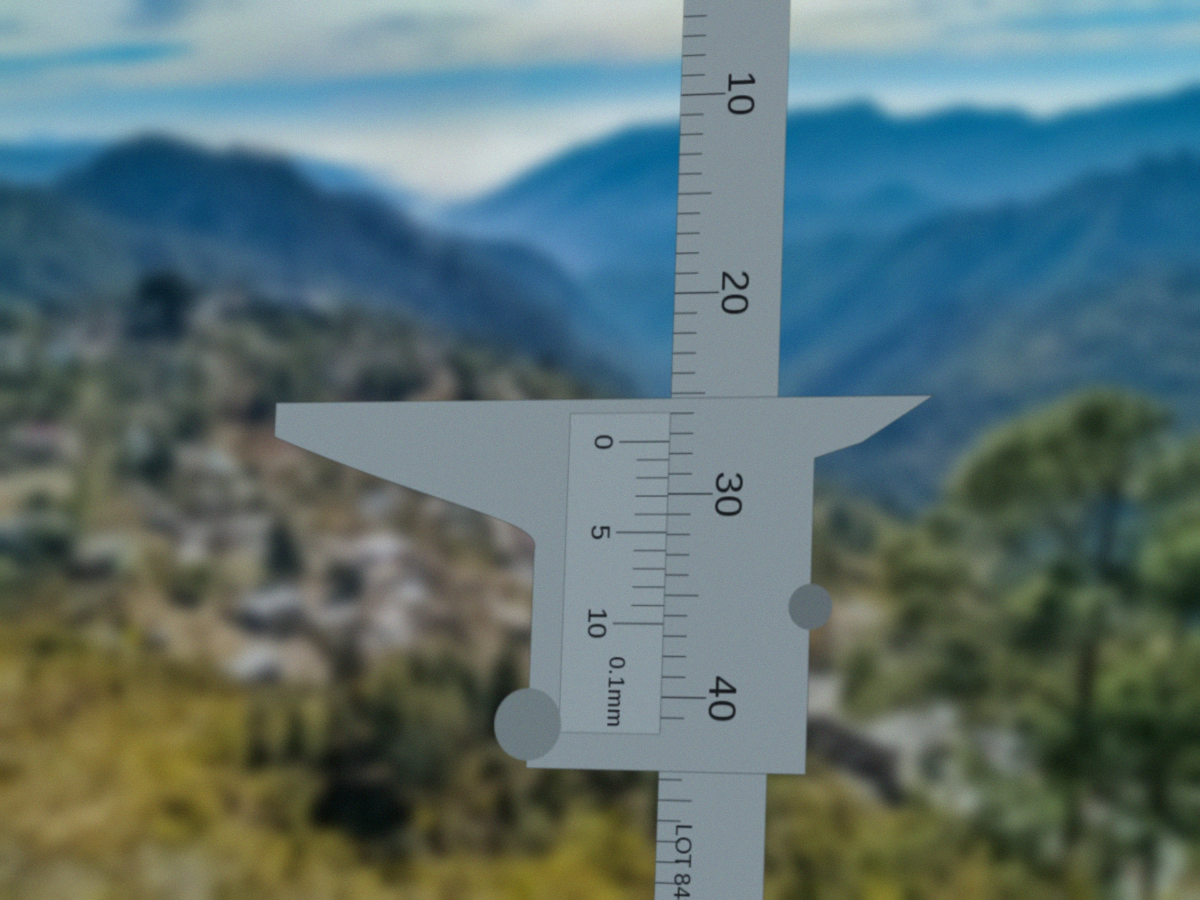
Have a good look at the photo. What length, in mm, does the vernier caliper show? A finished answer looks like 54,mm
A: 27.4,mm
